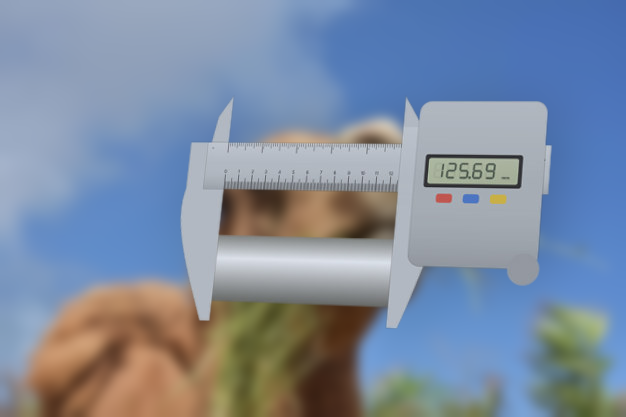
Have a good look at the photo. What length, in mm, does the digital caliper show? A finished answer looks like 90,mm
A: 125.69,mm
